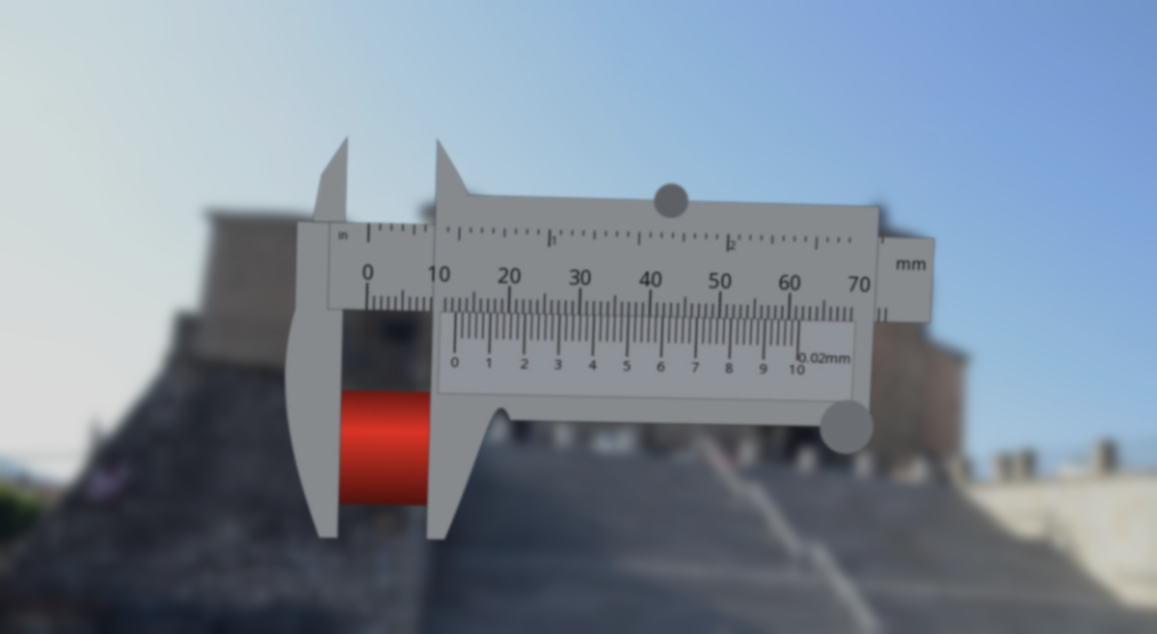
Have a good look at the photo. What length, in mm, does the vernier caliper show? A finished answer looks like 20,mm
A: 12.5,mm
